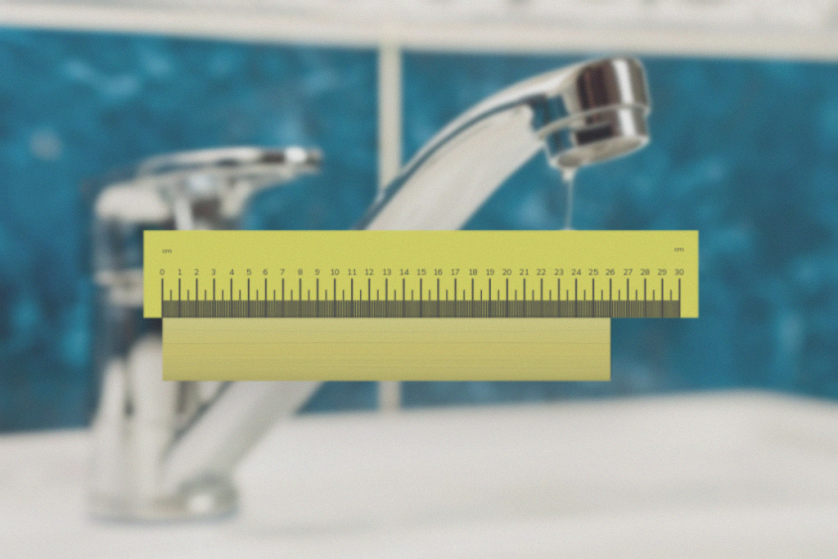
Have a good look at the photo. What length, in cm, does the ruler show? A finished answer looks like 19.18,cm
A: 26,cm
